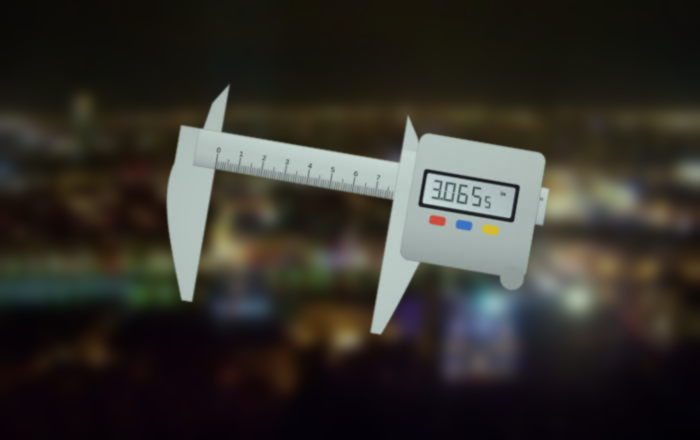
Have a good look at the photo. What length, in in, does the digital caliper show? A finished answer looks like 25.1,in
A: 3.0655,in
